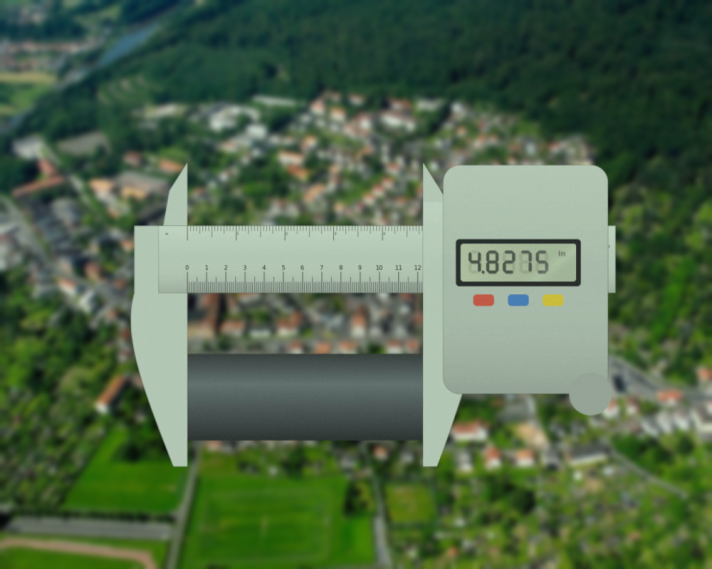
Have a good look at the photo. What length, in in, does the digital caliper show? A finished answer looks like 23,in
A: 4.8275,in
